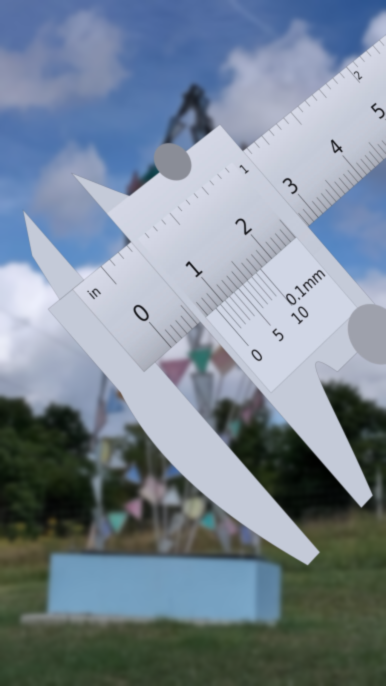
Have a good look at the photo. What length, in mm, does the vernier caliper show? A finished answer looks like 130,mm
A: 8.6,mm
